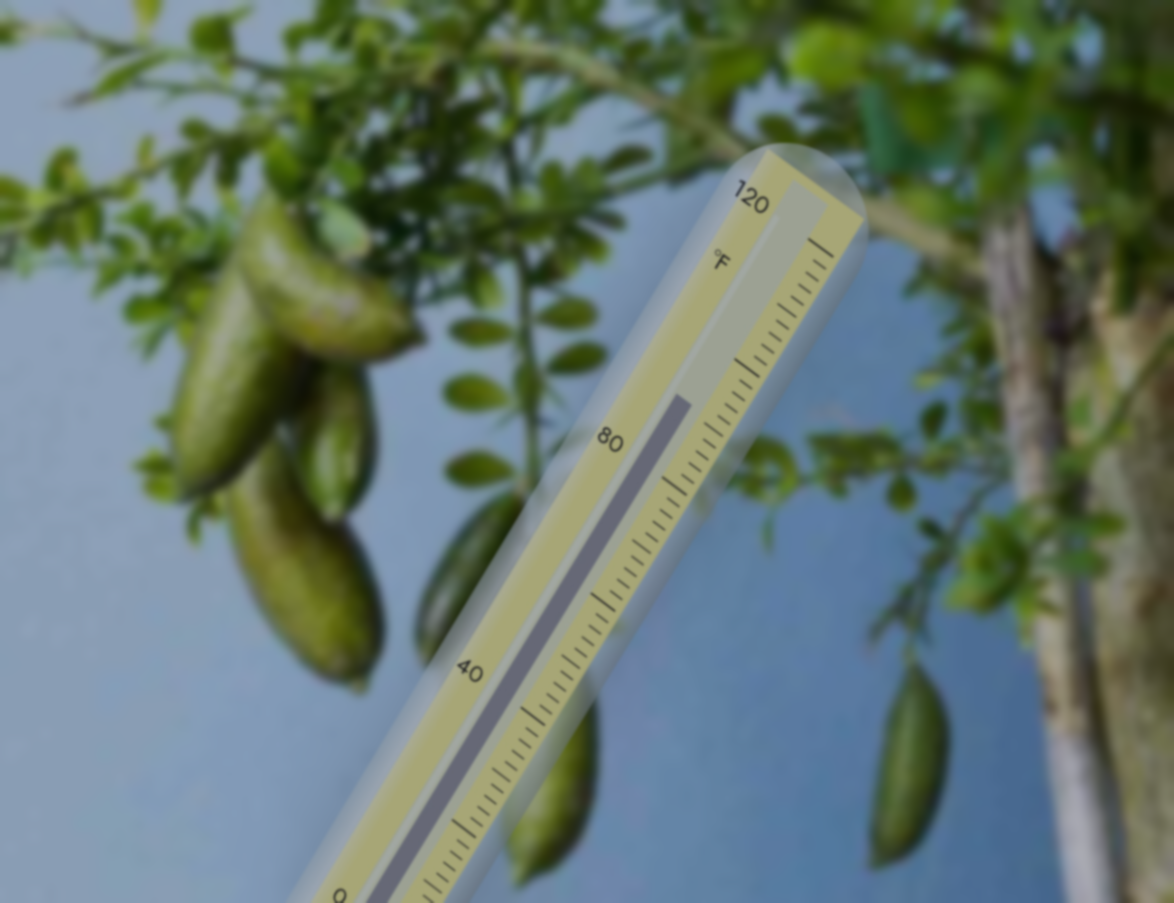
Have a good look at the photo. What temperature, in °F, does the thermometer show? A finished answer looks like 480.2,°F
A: 91,°F
